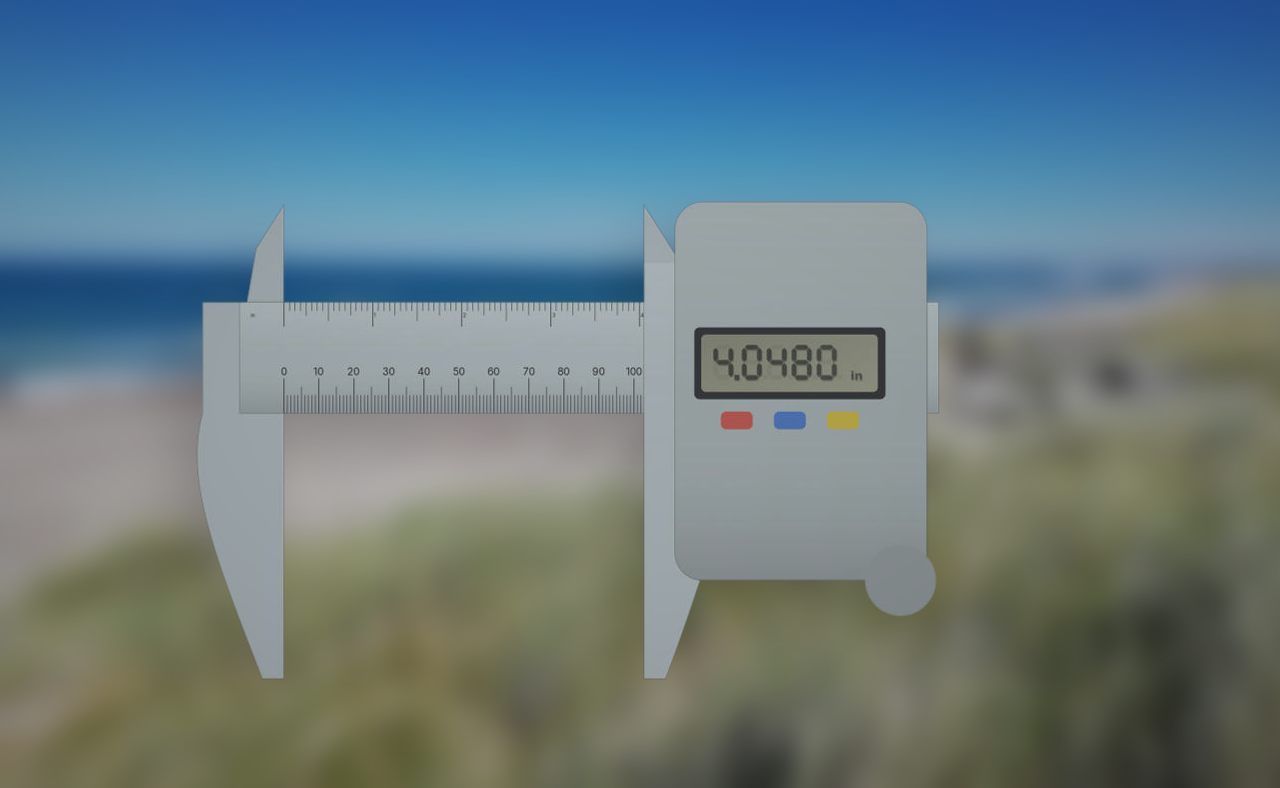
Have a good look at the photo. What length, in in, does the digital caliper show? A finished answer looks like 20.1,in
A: 4.0480,in
